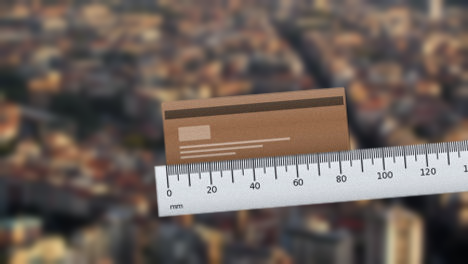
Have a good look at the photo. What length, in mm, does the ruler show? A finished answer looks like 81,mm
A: 85,mm
